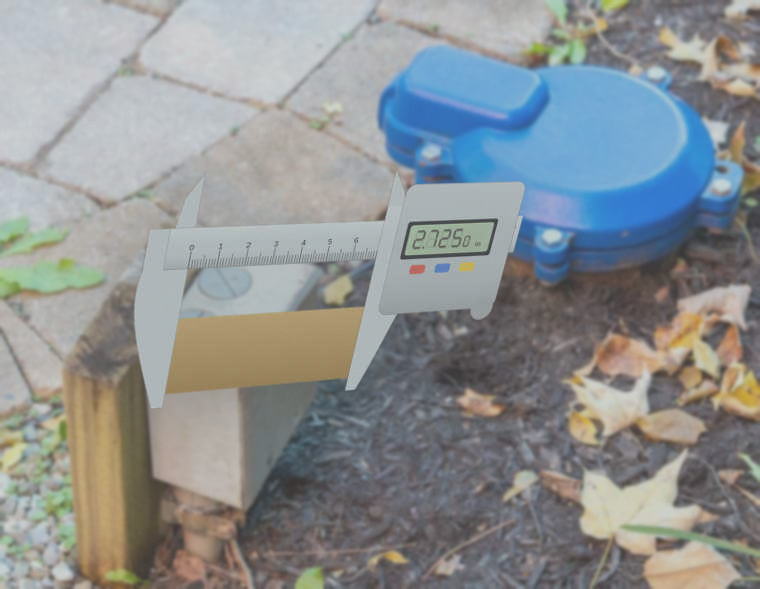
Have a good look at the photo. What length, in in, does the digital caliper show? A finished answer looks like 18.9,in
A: 2.7250,in
